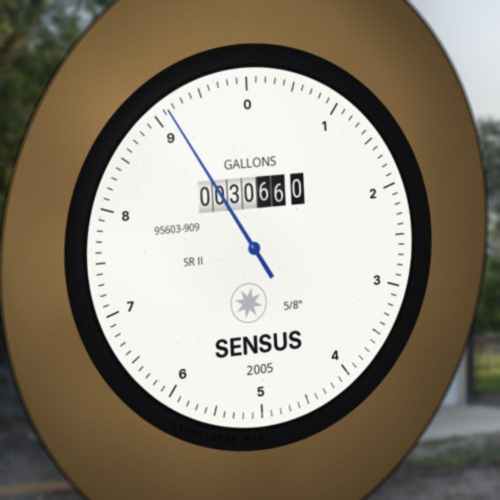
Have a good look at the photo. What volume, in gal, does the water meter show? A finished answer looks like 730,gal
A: 30659.1,gal
